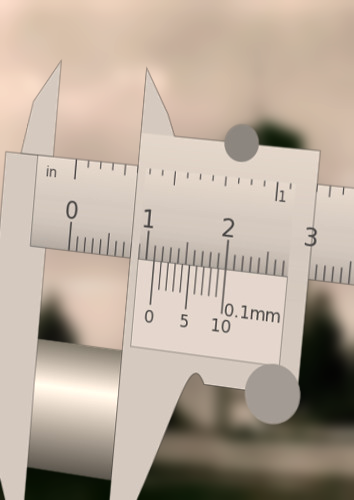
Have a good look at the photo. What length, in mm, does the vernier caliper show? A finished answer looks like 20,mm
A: 11.0,mm
